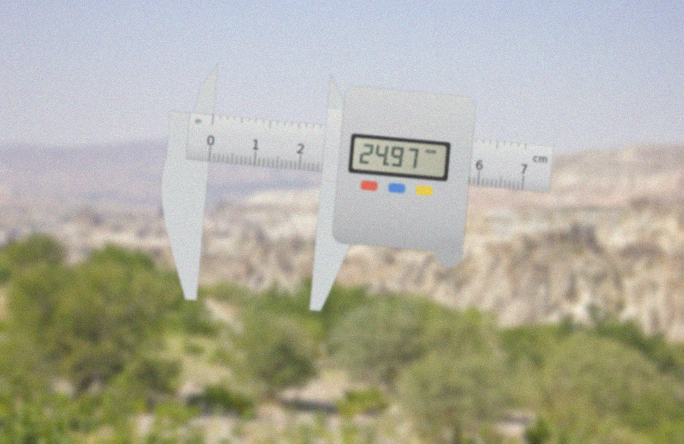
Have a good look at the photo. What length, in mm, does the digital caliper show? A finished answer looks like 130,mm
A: 24.97,mm
